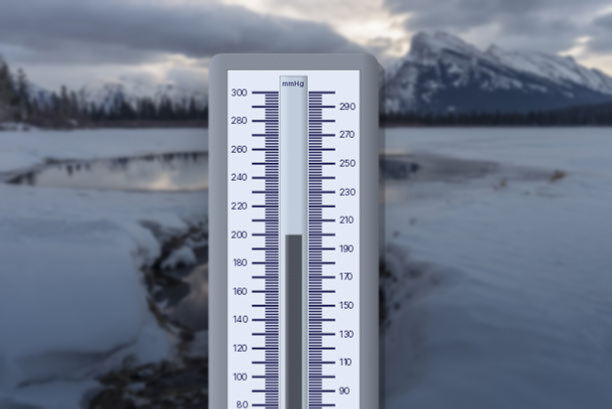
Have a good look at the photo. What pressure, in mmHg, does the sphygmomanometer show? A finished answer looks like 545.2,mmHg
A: 200,mmHg
